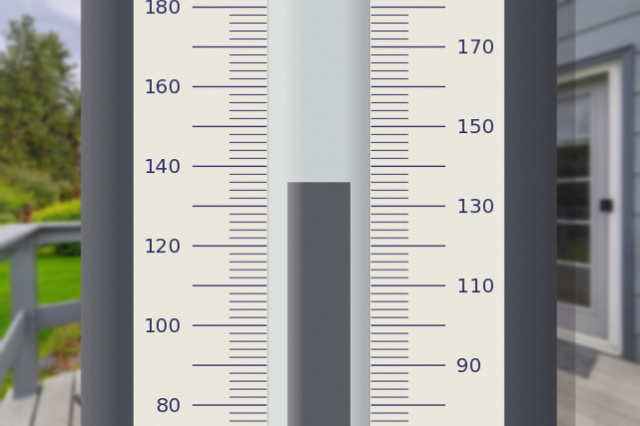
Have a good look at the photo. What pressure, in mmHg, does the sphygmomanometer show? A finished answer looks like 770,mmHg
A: 136,mmHg
